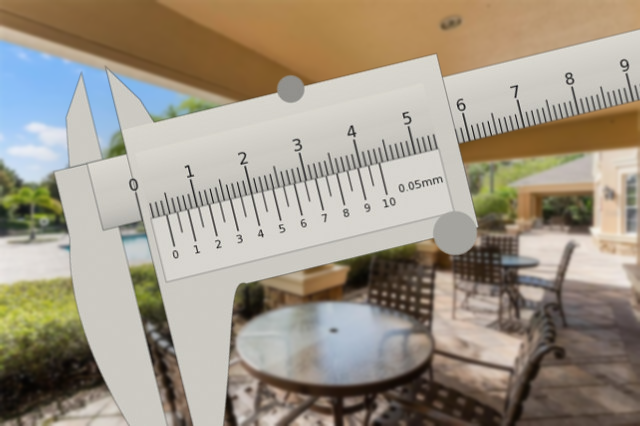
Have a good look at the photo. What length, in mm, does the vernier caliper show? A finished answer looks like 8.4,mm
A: 4.4,mm
